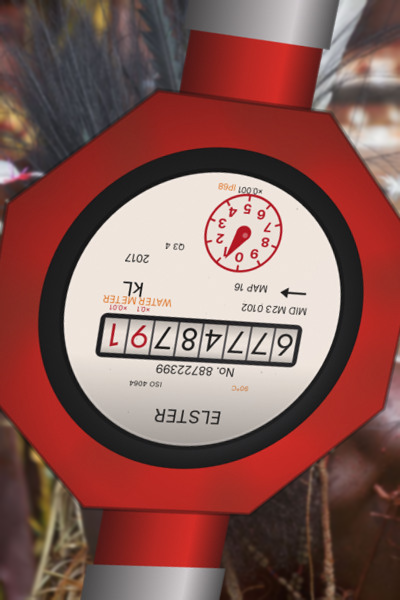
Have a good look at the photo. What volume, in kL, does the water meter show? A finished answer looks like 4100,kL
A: 677487.910,kL
